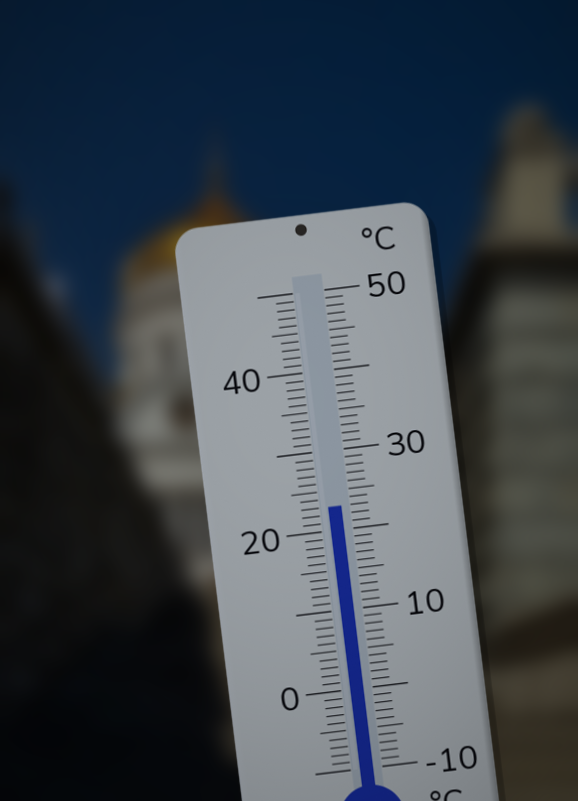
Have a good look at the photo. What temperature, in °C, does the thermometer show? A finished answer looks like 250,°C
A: 23,°C
